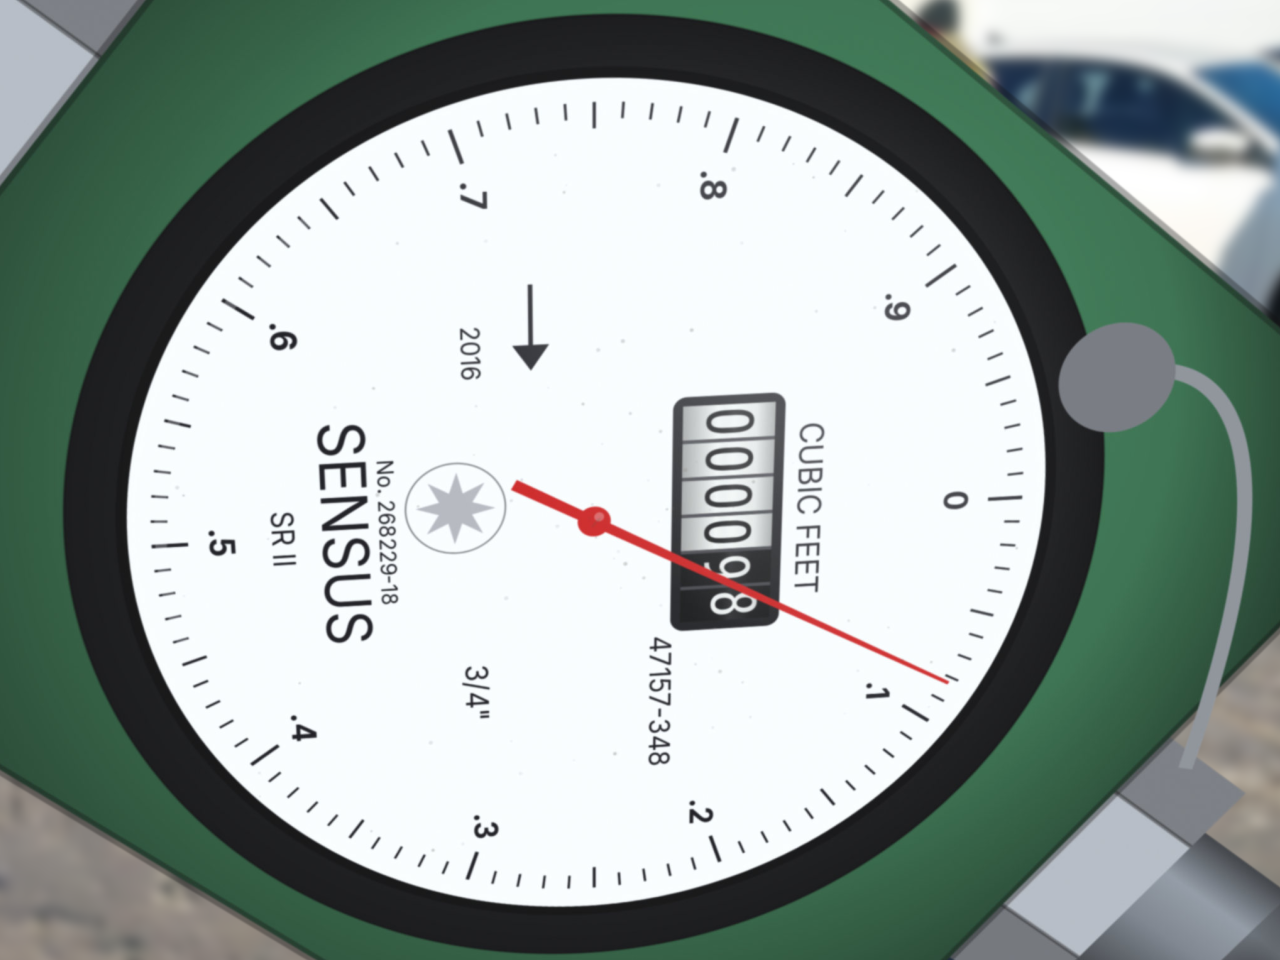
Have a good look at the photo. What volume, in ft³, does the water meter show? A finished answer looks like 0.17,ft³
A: 98.08,ft³
